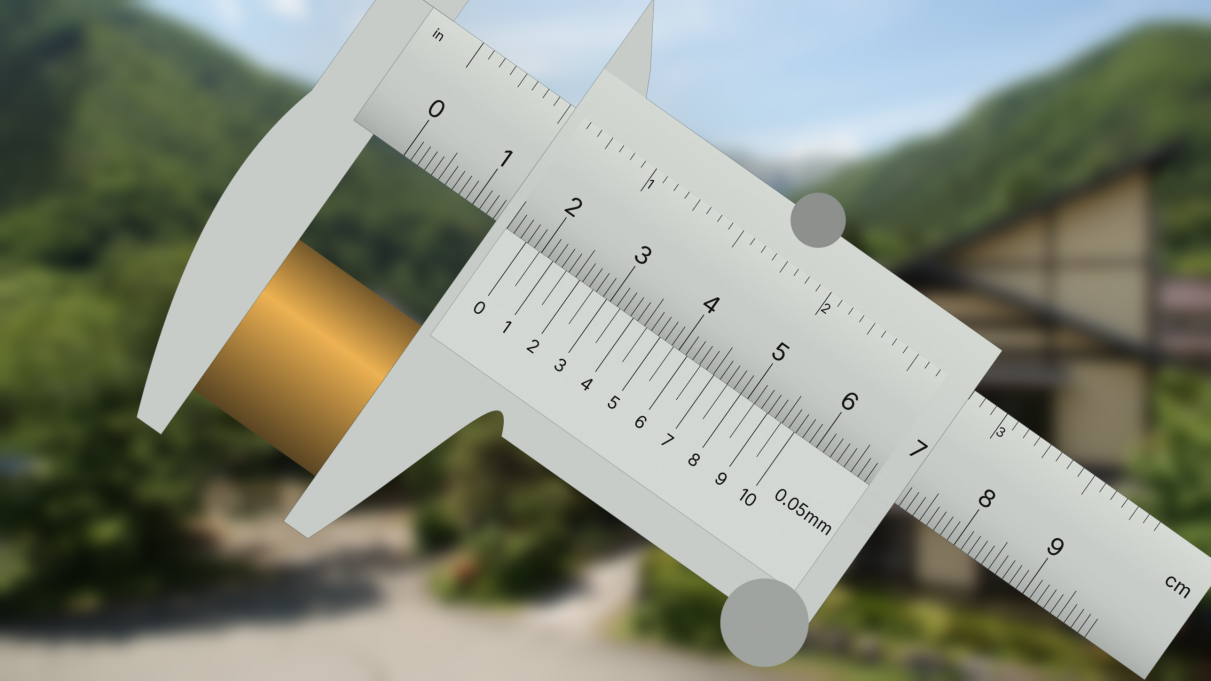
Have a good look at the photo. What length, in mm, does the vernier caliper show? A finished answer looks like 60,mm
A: 17.8,mm
